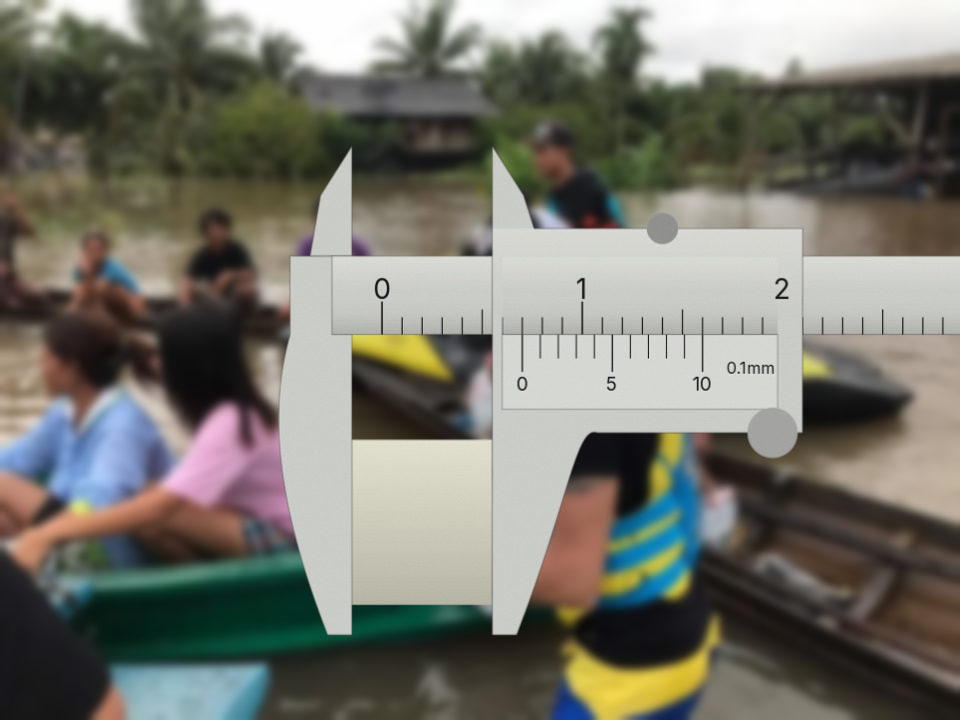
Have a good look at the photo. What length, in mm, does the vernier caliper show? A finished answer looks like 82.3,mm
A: 7.0,mm
